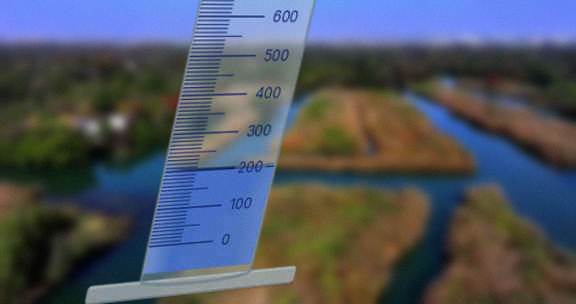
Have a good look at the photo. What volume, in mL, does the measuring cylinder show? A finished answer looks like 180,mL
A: 200,mL
